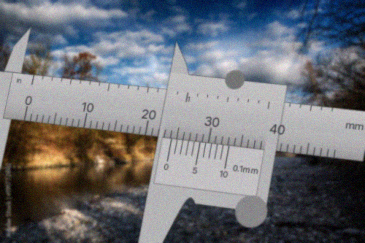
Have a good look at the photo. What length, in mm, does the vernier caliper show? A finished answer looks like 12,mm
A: 24.2,mm
